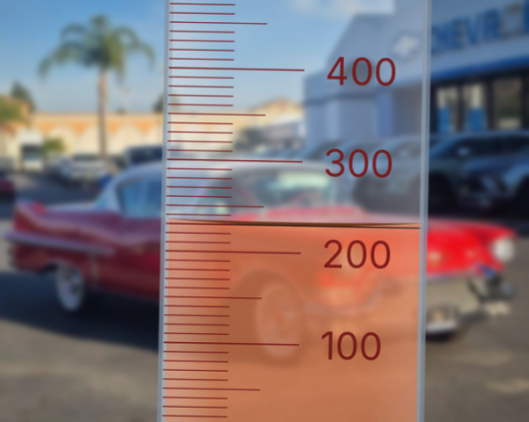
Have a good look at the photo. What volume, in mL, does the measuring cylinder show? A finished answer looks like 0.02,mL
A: 230,mL
